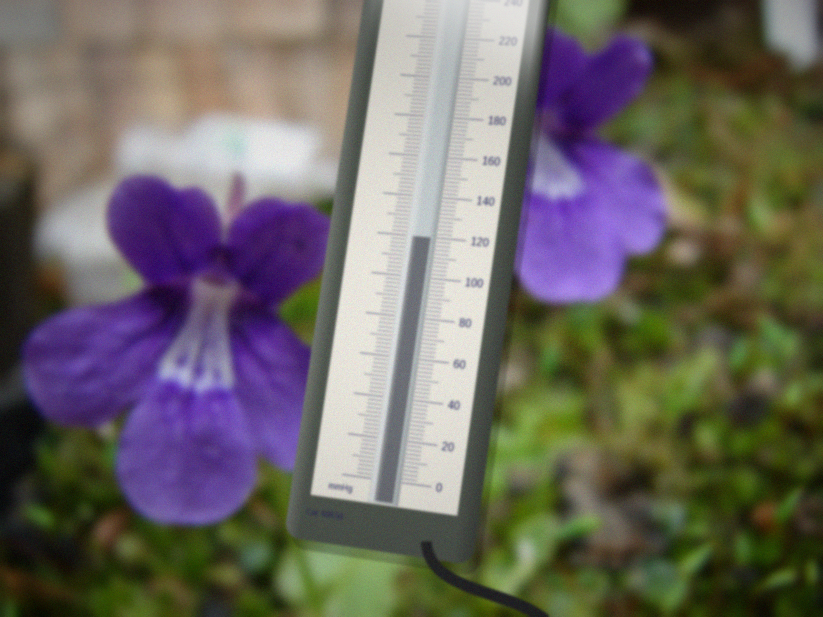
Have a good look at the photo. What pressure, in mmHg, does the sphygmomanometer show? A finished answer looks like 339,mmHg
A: 120,mmHg
